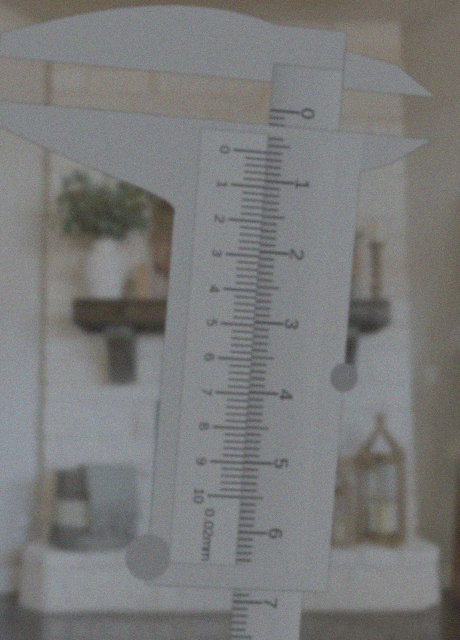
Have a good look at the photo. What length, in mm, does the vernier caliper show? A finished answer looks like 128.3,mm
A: 6.0,mm
